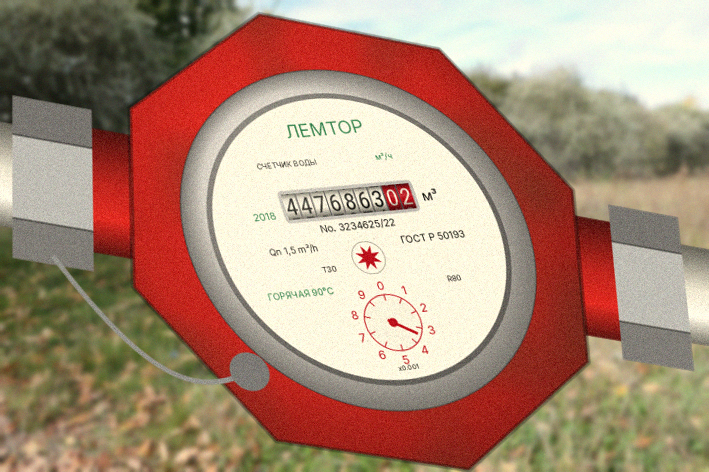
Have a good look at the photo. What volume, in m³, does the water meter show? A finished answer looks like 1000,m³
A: 4476863.023,m³
